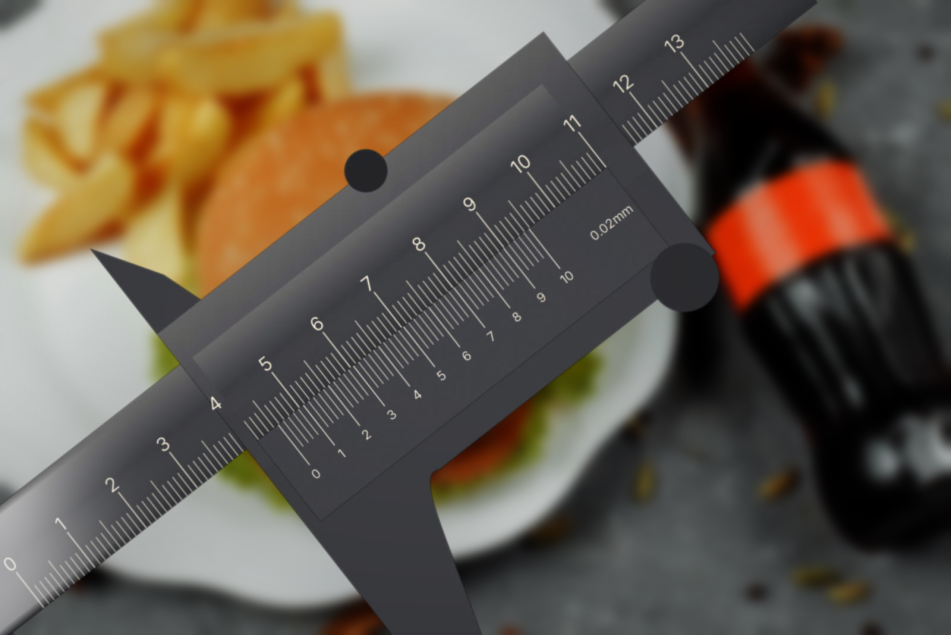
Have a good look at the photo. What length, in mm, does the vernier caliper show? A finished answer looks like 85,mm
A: 45.8,mm
